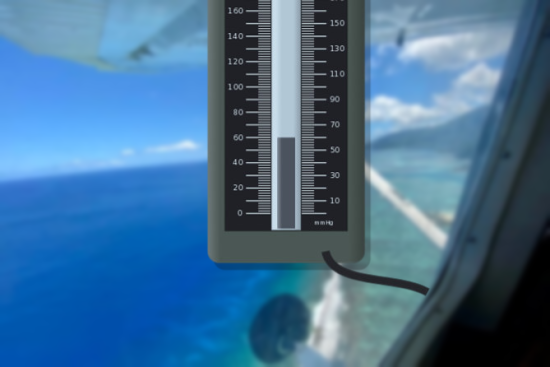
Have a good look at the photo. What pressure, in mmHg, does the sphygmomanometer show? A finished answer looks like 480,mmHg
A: 60,mmHg
